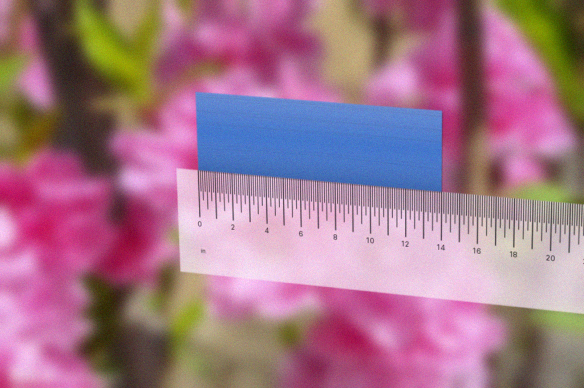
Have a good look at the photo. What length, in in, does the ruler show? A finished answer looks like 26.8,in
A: 14,in
